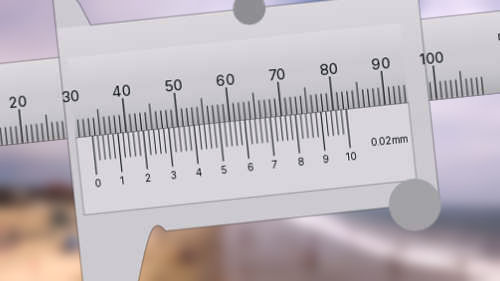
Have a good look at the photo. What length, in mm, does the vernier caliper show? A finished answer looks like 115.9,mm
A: 33.5,mm
